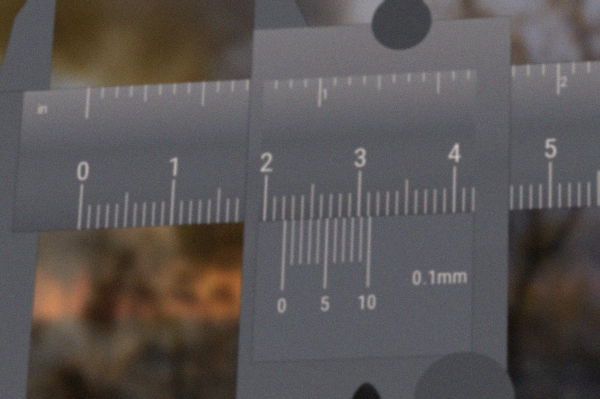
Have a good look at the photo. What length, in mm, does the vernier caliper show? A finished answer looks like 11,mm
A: 22.2,mm
